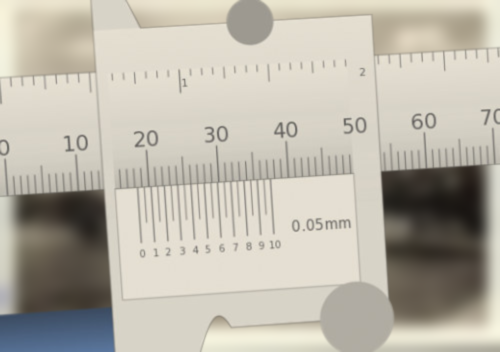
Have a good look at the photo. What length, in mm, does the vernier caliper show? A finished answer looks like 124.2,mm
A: 18.4,mm
